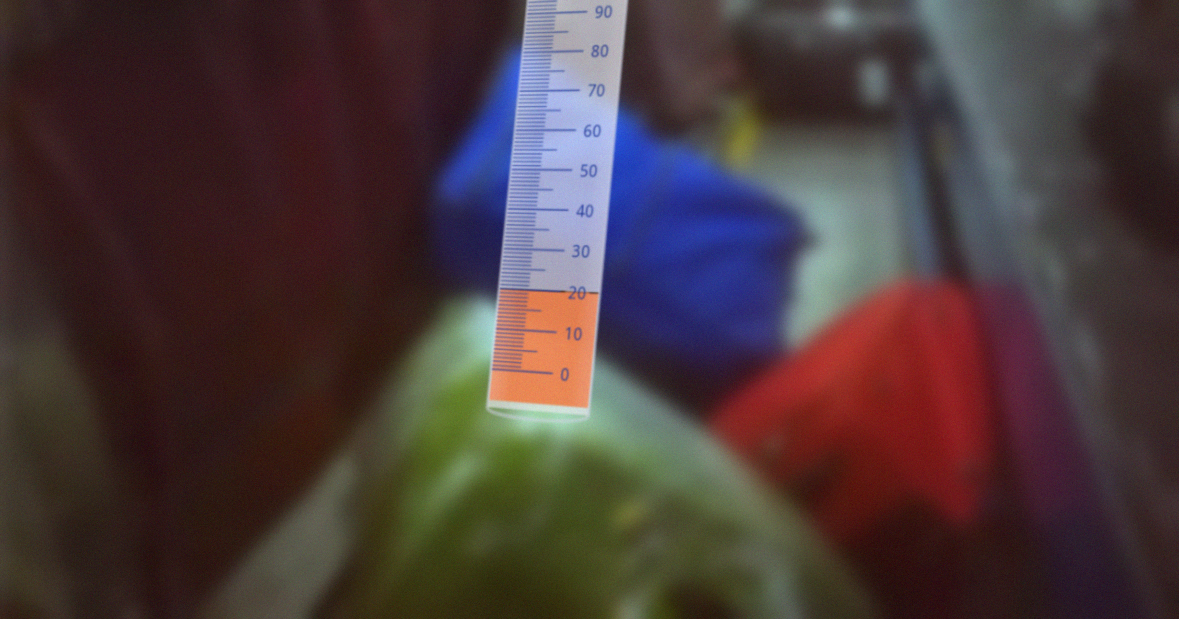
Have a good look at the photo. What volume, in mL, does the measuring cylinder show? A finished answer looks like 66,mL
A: 20,mL
